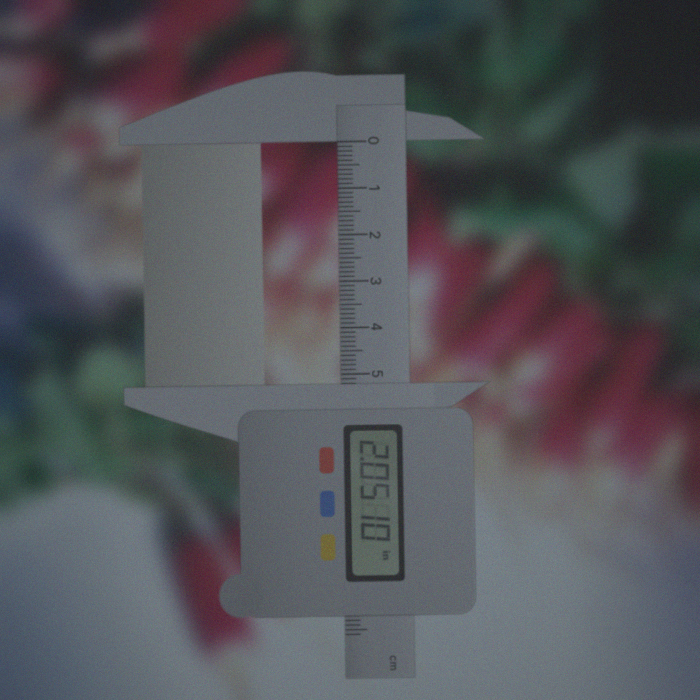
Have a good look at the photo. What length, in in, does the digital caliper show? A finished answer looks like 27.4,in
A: 2.0510,in
